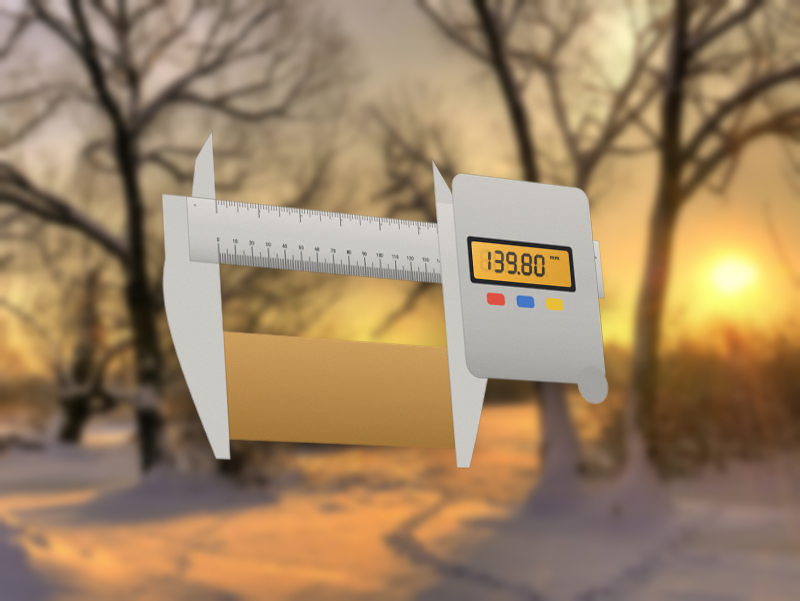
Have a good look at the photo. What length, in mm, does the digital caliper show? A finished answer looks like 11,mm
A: 139.80,mm
